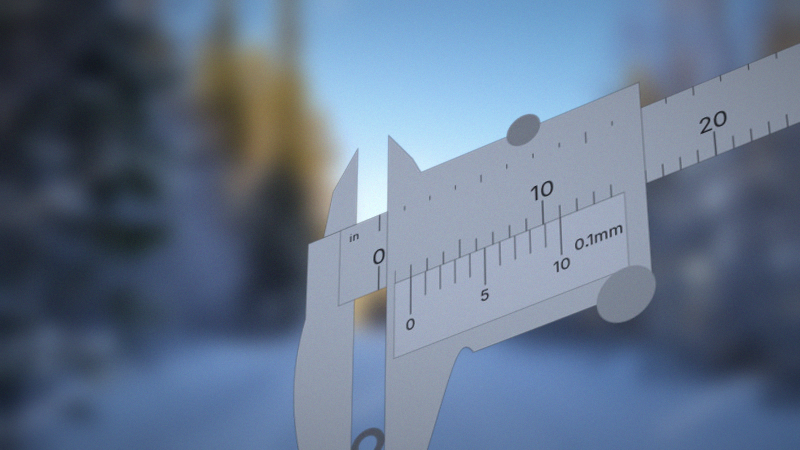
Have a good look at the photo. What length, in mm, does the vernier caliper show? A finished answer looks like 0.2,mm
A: 2.0,mm
